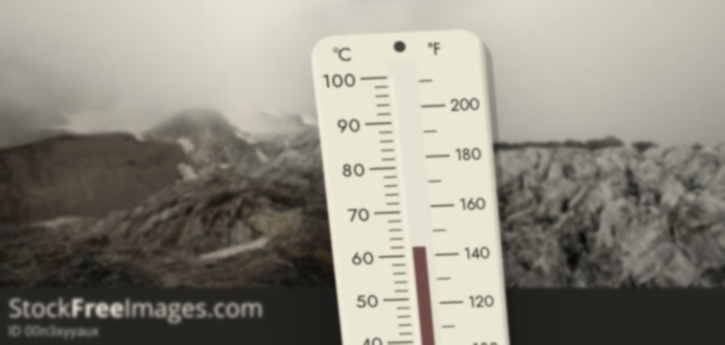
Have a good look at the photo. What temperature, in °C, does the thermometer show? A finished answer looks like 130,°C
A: 62,°C
